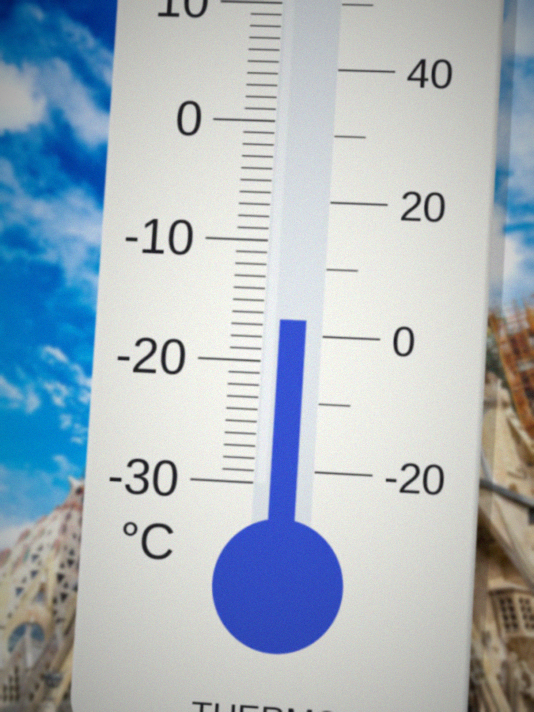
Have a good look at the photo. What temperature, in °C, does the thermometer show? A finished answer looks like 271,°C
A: -16.5,°C
